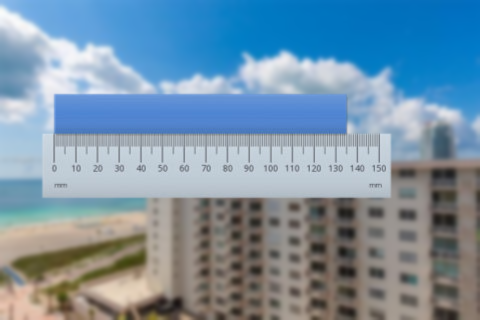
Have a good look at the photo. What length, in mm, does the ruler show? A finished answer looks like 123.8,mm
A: 135,mm
